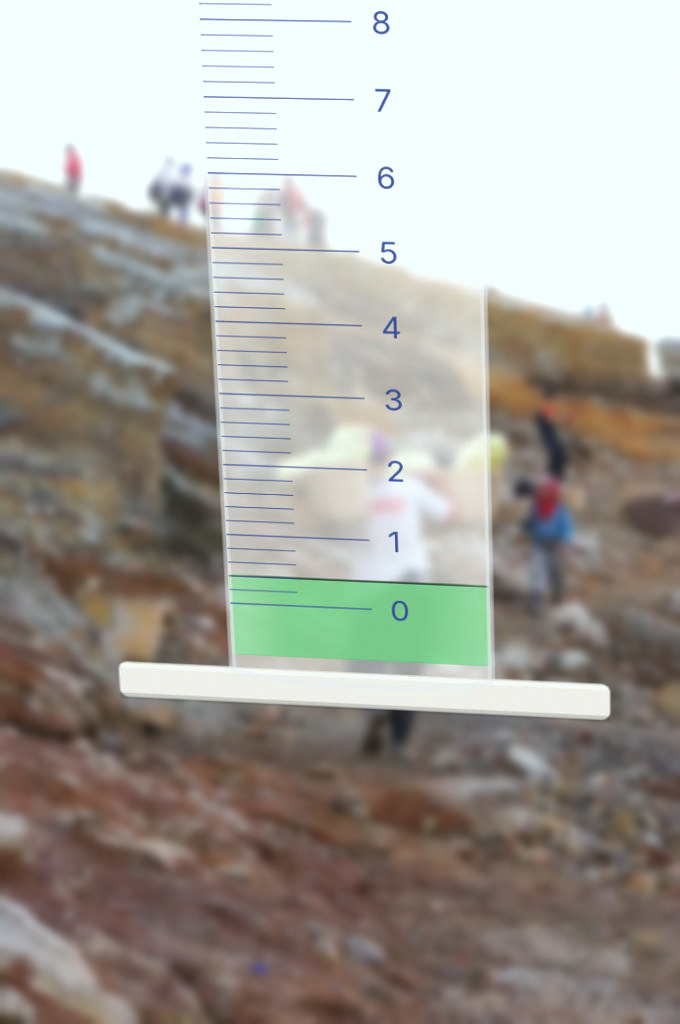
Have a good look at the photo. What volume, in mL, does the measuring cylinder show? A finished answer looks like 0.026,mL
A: 0.4,mL
